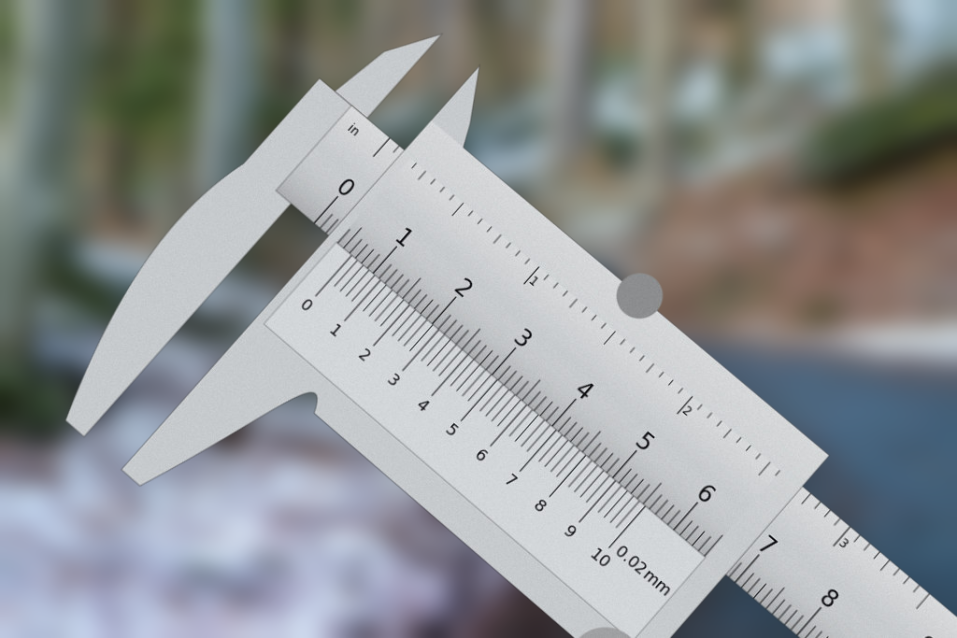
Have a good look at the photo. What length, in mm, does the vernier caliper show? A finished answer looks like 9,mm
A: 6.4,mm
